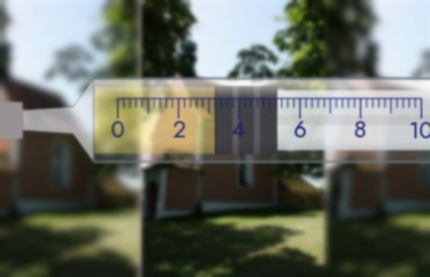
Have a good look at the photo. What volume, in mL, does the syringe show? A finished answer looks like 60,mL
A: 3.2,mL
